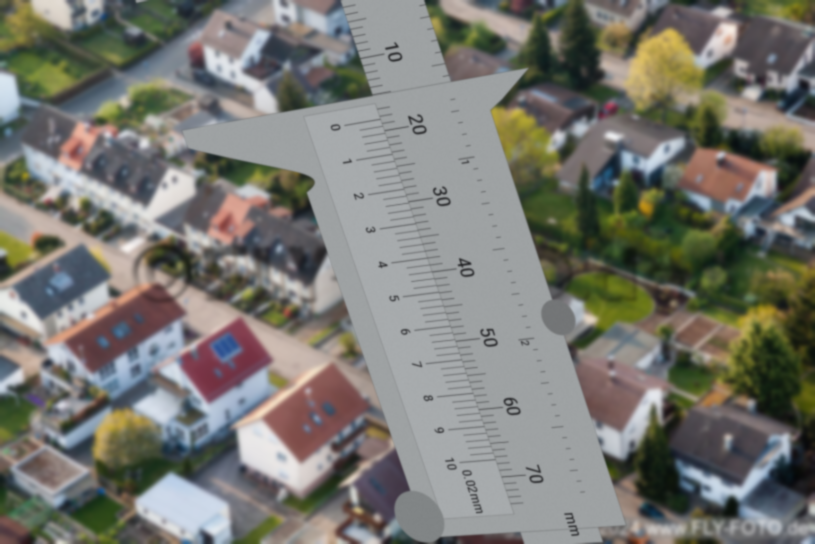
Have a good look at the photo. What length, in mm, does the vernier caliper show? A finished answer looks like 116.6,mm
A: 18.4,mm
